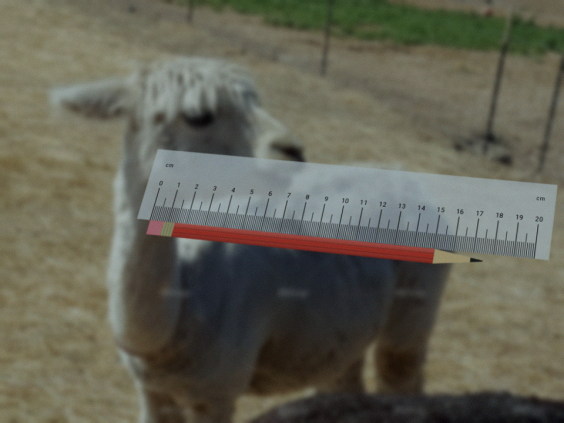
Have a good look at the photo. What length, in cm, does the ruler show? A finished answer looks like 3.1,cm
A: 17.5,cm
